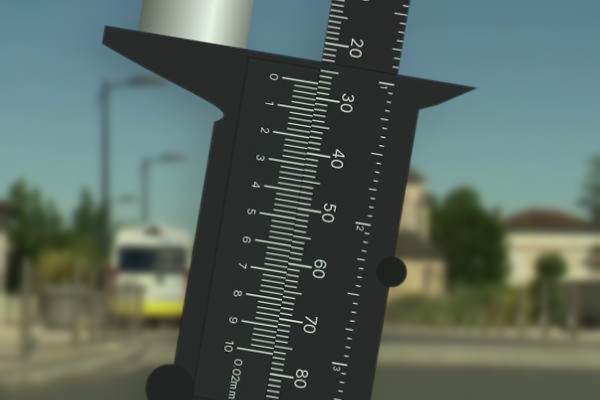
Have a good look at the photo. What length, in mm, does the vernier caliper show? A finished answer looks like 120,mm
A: 27.4,mm
